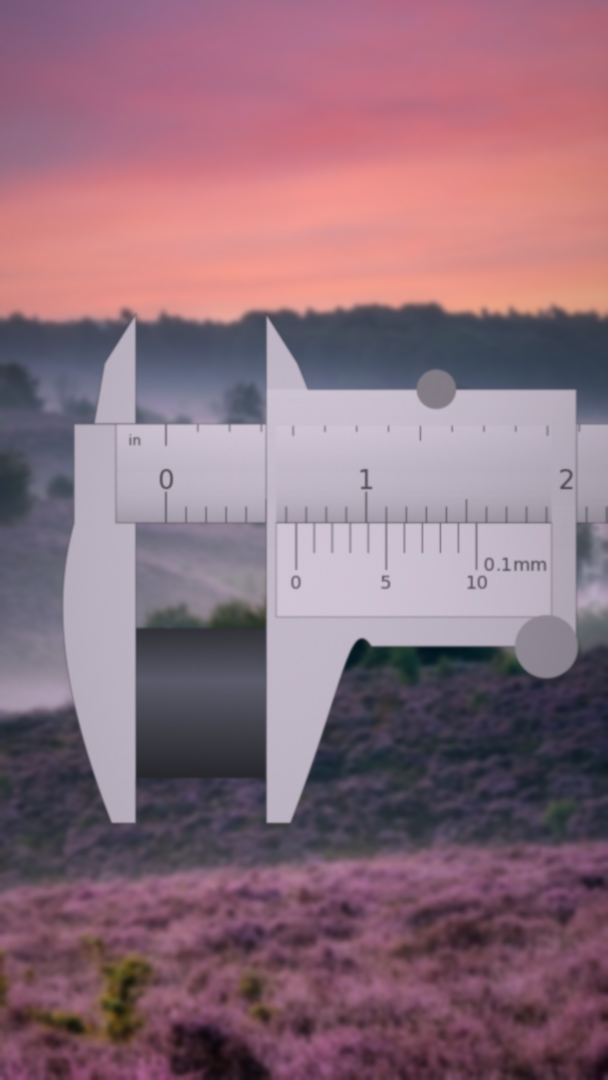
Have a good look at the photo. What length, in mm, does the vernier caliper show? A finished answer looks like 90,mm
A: 6.5,mm
